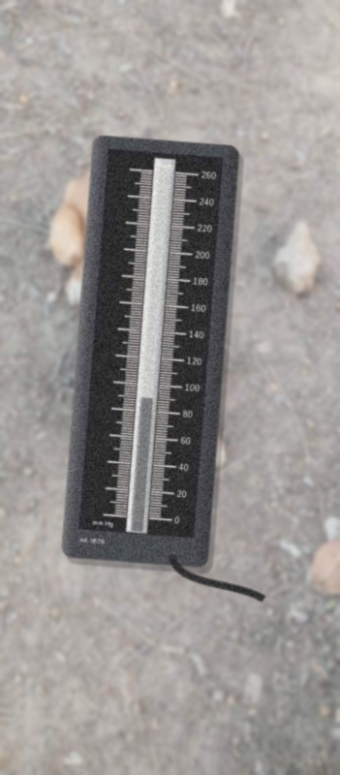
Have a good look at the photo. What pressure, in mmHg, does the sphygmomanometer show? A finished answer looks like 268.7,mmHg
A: 90,mmHg
